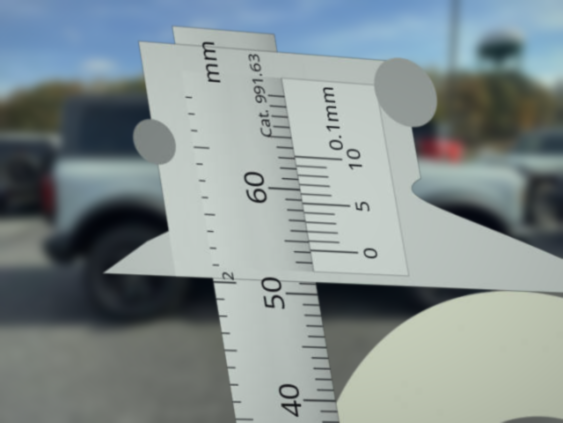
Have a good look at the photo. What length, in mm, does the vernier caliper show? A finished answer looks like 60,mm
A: 54.2,mm
